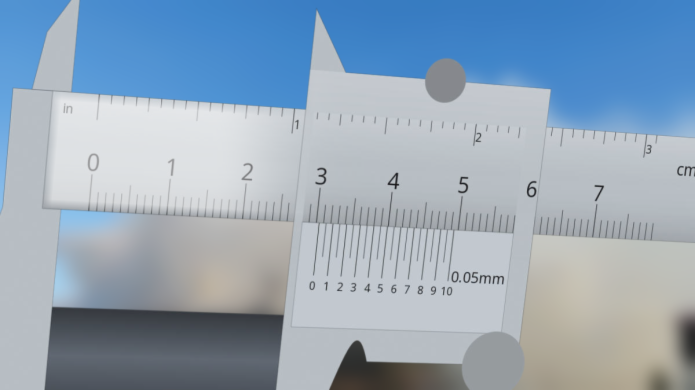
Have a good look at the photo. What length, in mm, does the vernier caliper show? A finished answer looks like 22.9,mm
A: 30.4,mm
